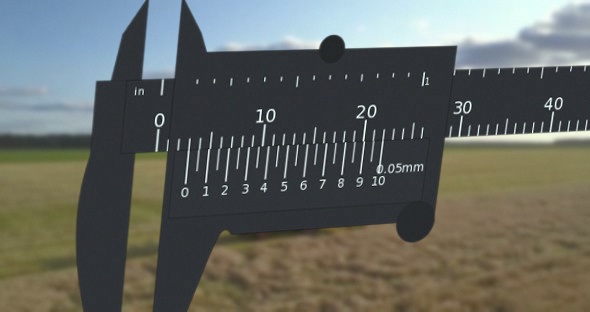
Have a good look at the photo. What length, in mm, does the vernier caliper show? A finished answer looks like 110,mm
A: 3.0,mm
